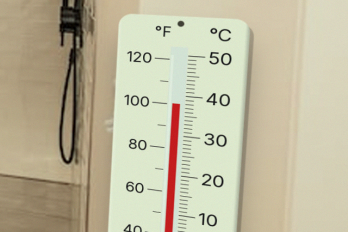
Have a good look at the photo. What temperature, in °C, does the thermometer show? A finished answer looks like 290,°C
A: 38,°C
